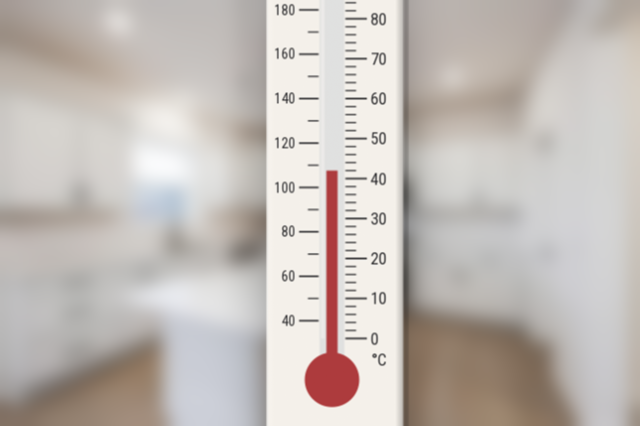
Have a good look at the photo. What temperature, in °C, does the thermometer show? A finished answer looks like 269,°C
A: 42,°C
